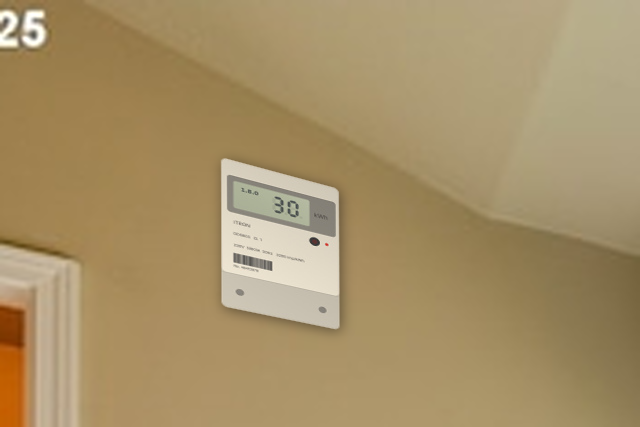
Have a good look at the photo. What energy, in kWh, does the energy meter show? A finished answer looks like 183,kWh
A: 30,kWh
